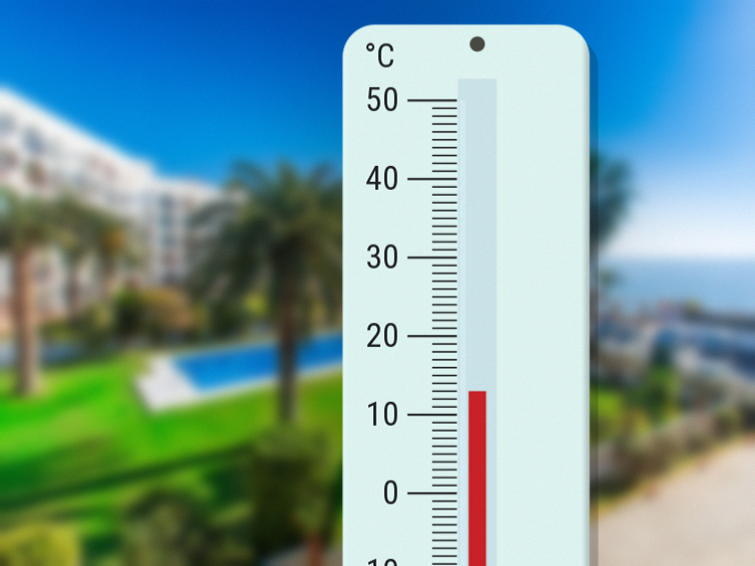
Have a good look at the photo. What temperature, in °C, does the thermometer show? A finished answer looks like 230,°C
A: 13,°C
